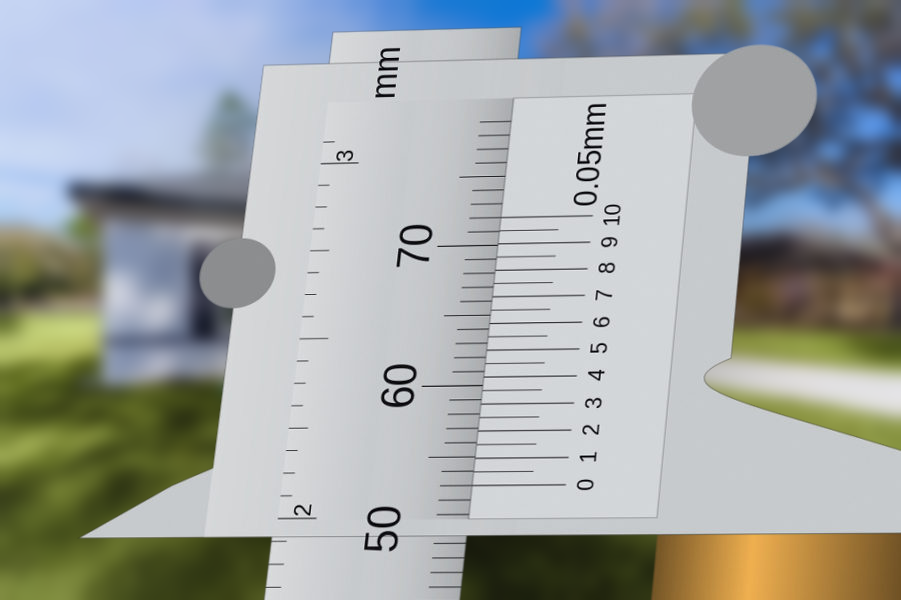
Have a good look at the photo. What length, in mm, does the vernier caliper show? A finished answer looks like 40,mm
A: 53.0,mm
